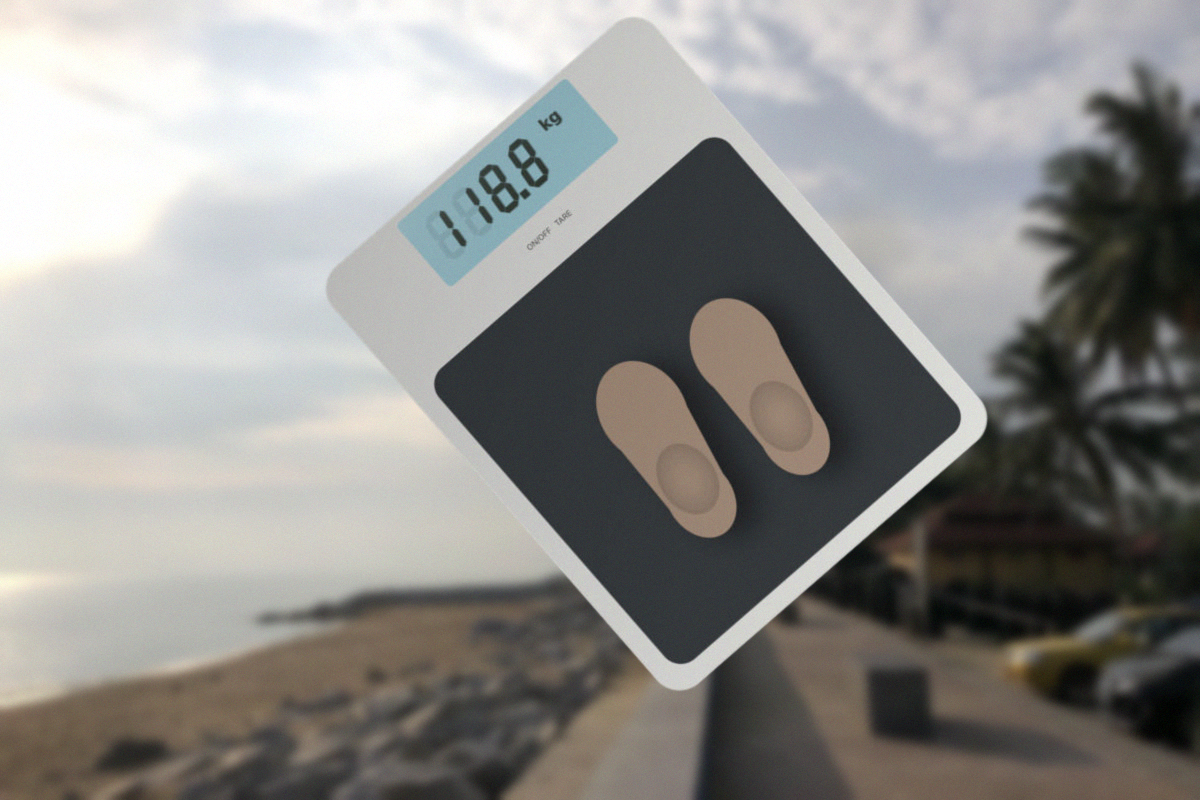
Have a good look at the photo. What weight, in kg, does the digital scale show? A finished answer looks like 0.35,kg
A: 118.8,kg
